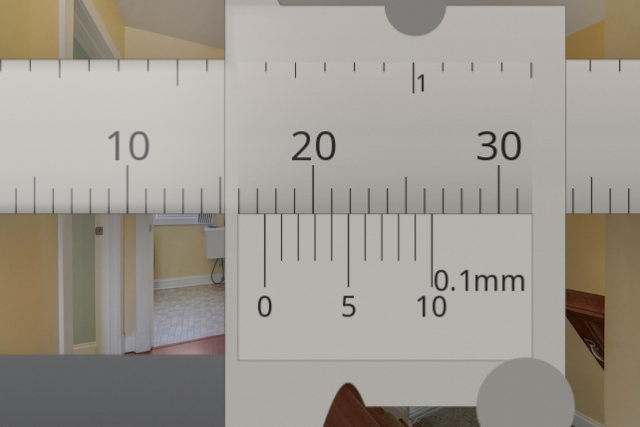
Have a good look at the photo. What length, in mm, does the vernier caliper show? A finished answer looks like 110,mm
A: 17.4,mm
